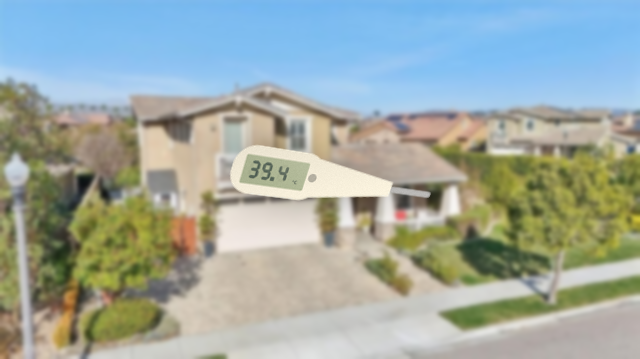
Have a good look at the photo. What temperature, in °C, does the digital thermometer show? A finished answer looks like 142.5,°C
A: 39.4,°C
